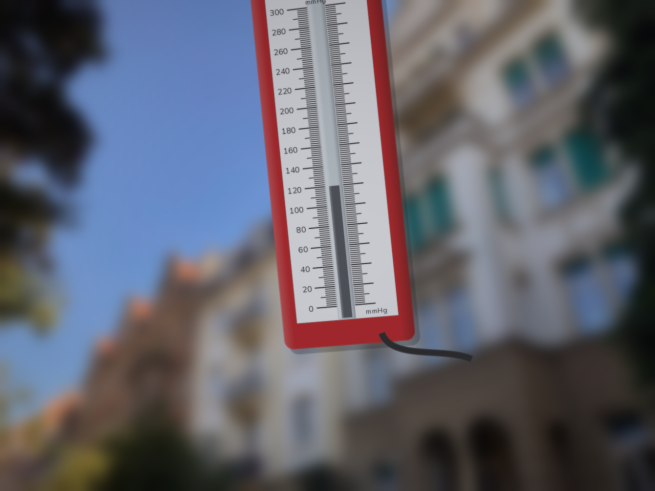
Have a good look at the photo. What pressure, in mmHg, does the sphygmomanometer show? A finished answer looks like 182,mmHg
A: 120,mmHg
